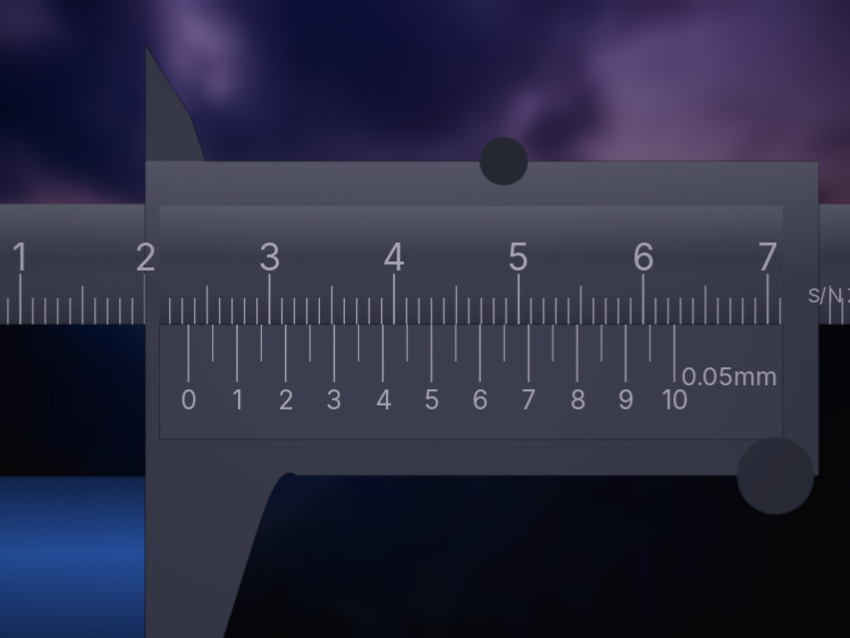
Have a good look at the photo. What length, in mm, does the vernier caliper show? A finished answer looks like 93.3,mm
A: 23.5,mm
